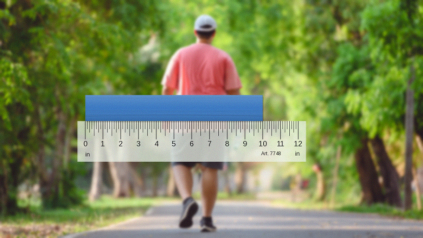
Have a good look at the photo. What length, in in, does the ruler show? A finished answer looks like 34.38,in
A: 10,in
